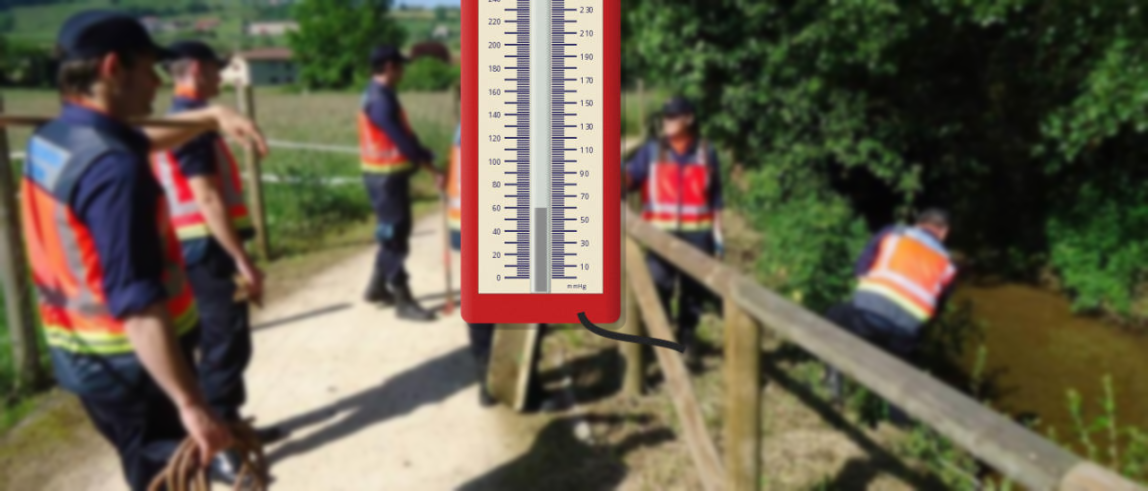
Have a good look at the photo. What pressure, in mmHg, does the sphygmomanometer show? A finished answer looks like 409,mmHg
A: 60,mmHg
